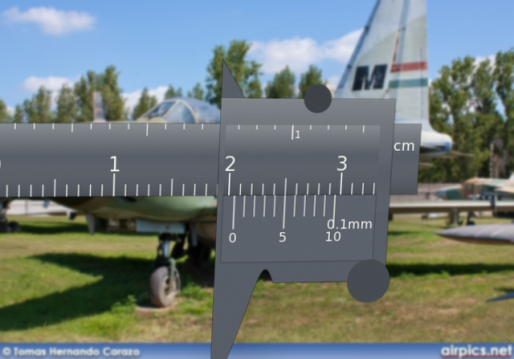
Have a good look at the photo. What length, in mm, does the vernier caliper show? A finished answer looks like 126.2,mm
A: 20.5,mm
